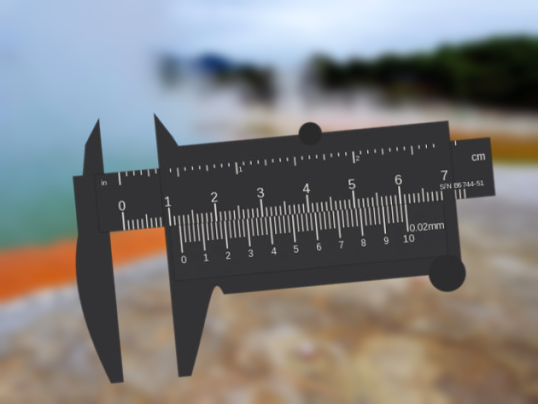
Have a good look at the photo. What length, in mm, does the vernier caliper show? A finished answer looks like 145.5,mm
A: 12.0,mm
